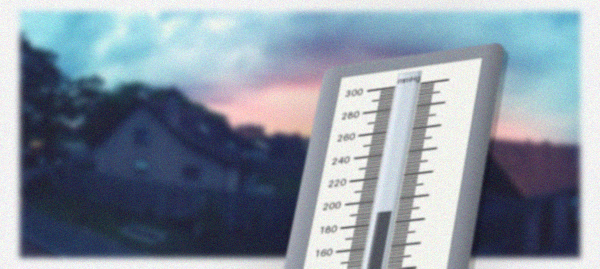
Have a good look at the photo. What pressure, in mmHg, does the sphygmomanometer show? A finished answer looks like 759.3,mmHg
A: 190,mmHg
